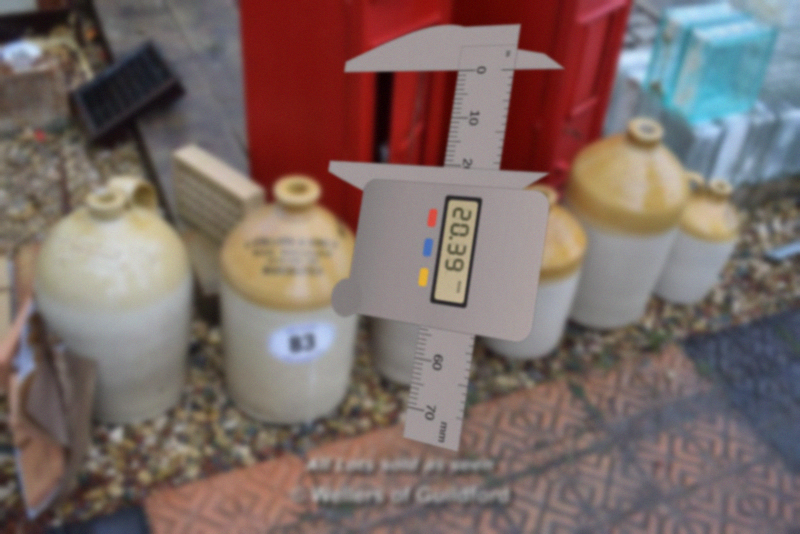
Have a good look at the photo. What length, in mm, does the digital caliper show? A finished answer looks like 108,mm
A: 20.39,mm
